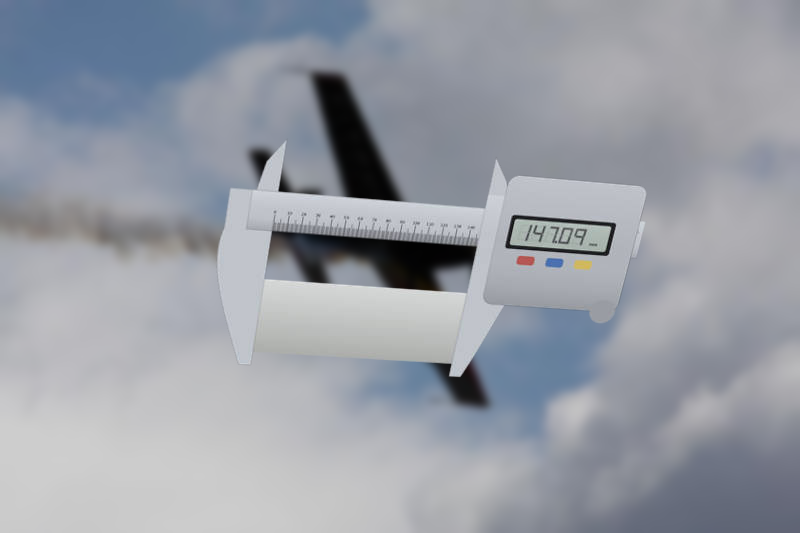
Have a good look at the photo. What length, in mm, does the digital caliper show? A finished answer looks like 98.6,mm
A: 147.09,mm
